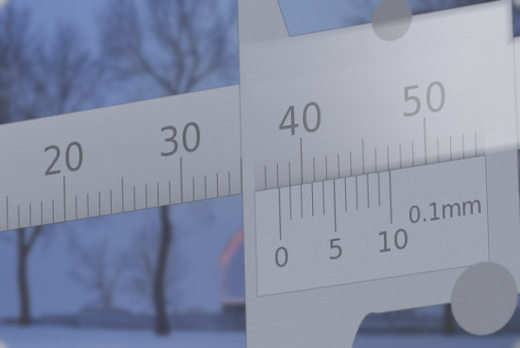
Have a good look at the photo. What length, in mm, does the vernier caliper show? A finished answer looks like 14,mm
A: 38.1,mm
